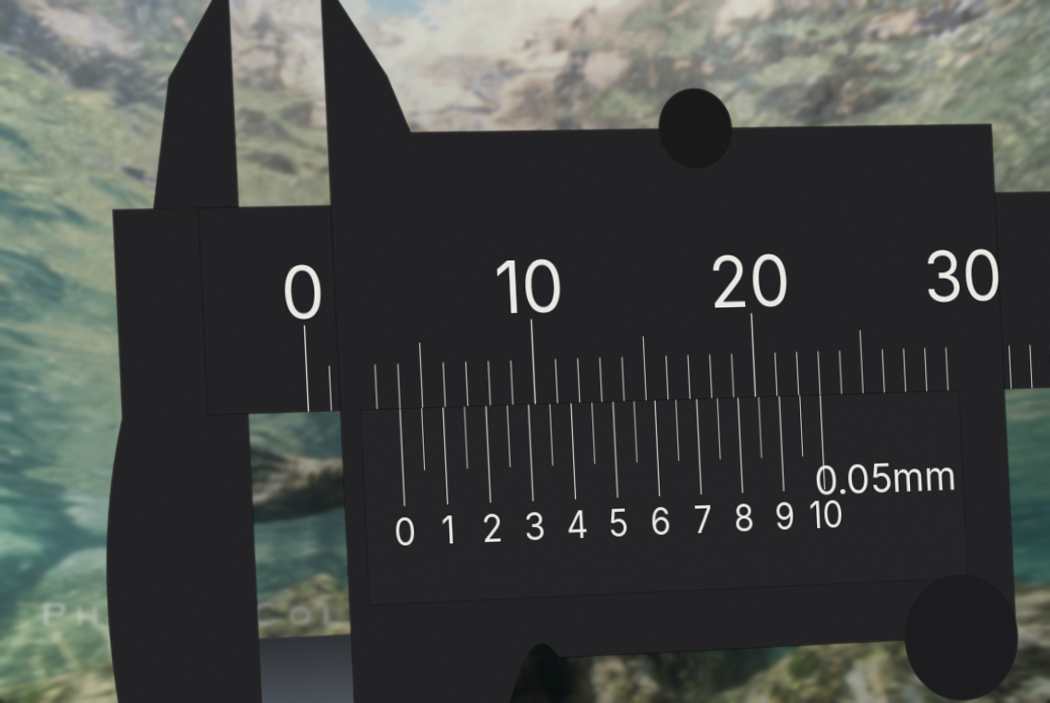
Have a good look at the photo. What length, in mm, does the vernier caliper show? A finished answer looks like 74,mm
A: 4.0,mm
